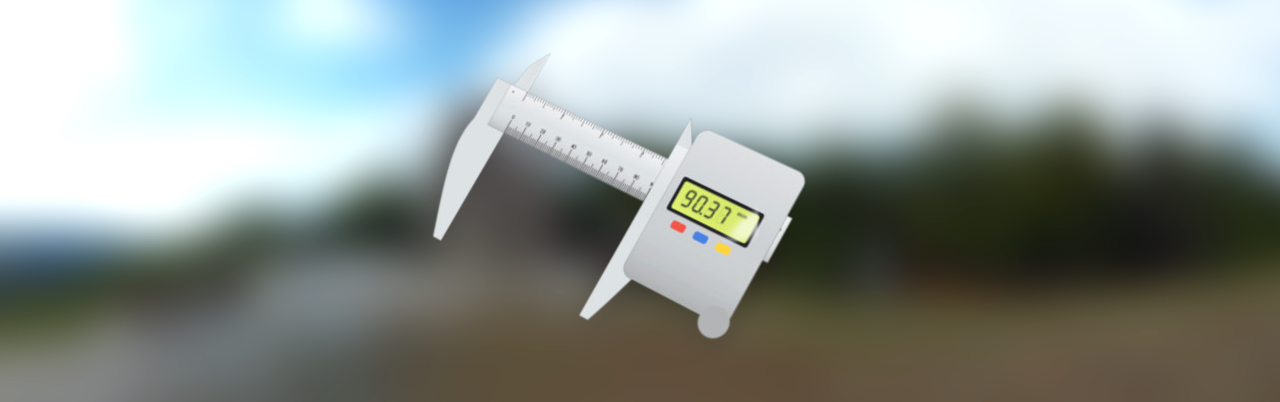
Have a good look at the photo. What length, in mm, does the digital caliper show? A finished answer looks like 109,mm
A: 90.37,mm
